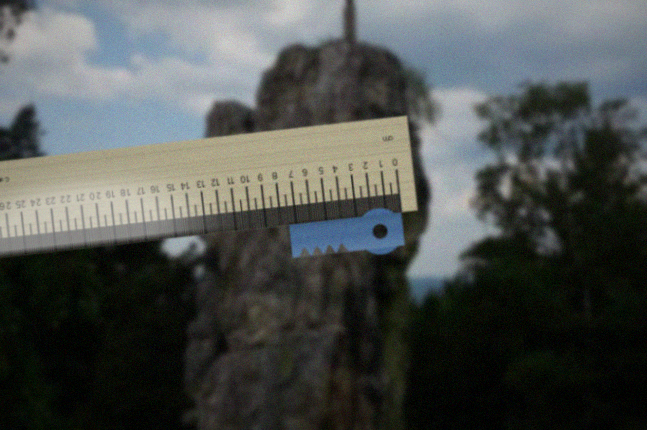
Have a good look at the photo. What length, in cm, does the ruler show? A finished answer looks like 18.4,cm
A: 7.5,cm
